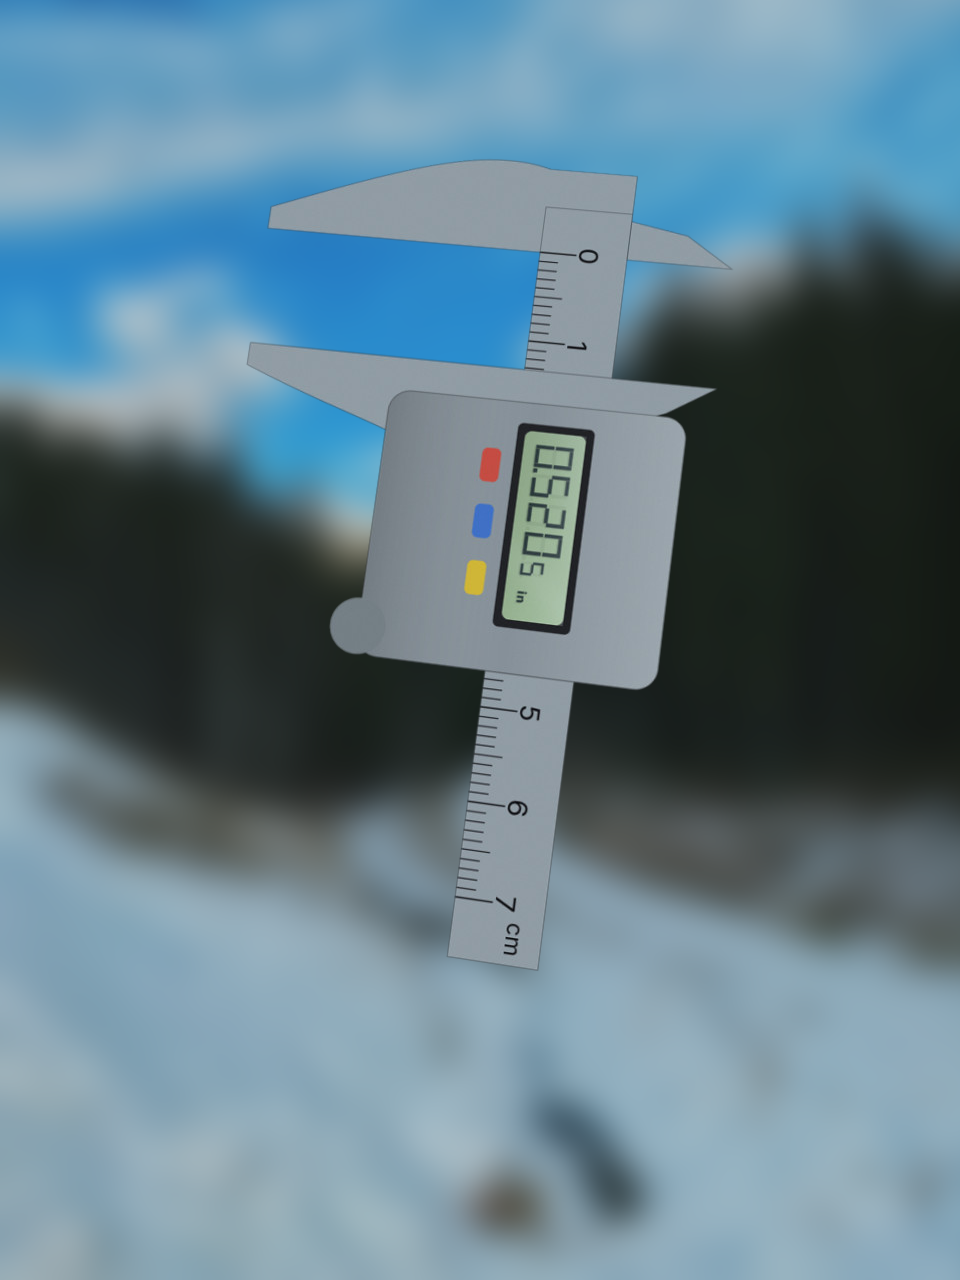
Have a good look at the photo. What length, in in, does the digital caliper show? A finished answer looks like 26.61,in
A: 0.5205,in
